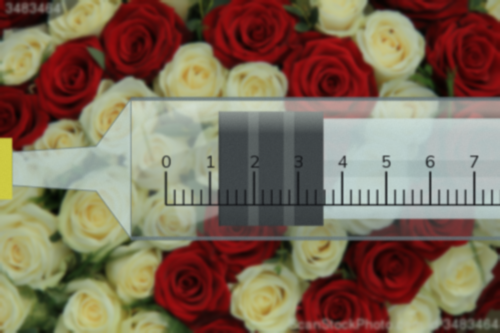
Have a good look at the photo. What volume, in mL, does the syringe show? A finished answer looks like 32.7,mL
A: 1.2,mL
